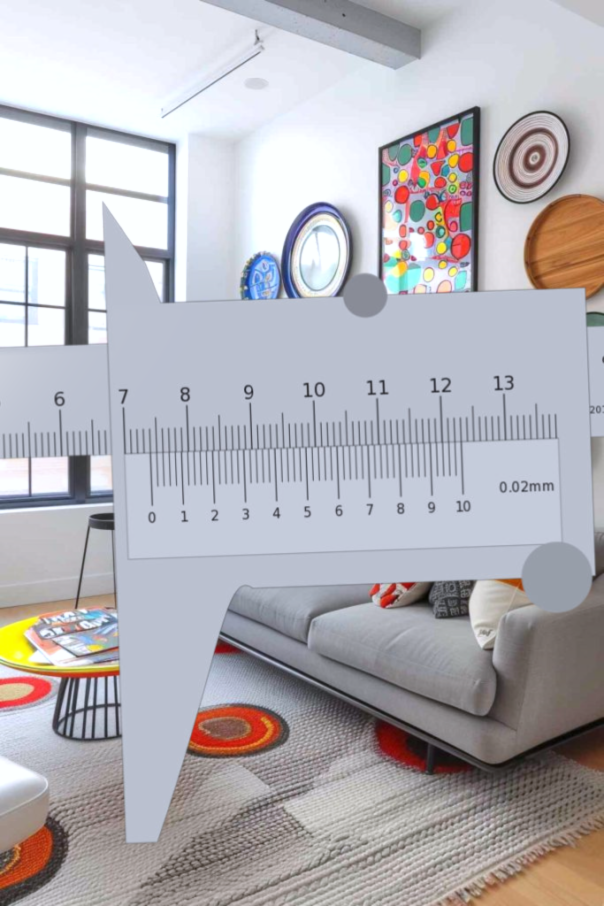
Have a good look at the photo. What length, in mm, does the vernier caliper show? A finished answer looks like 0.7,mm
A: 74.0,mm
